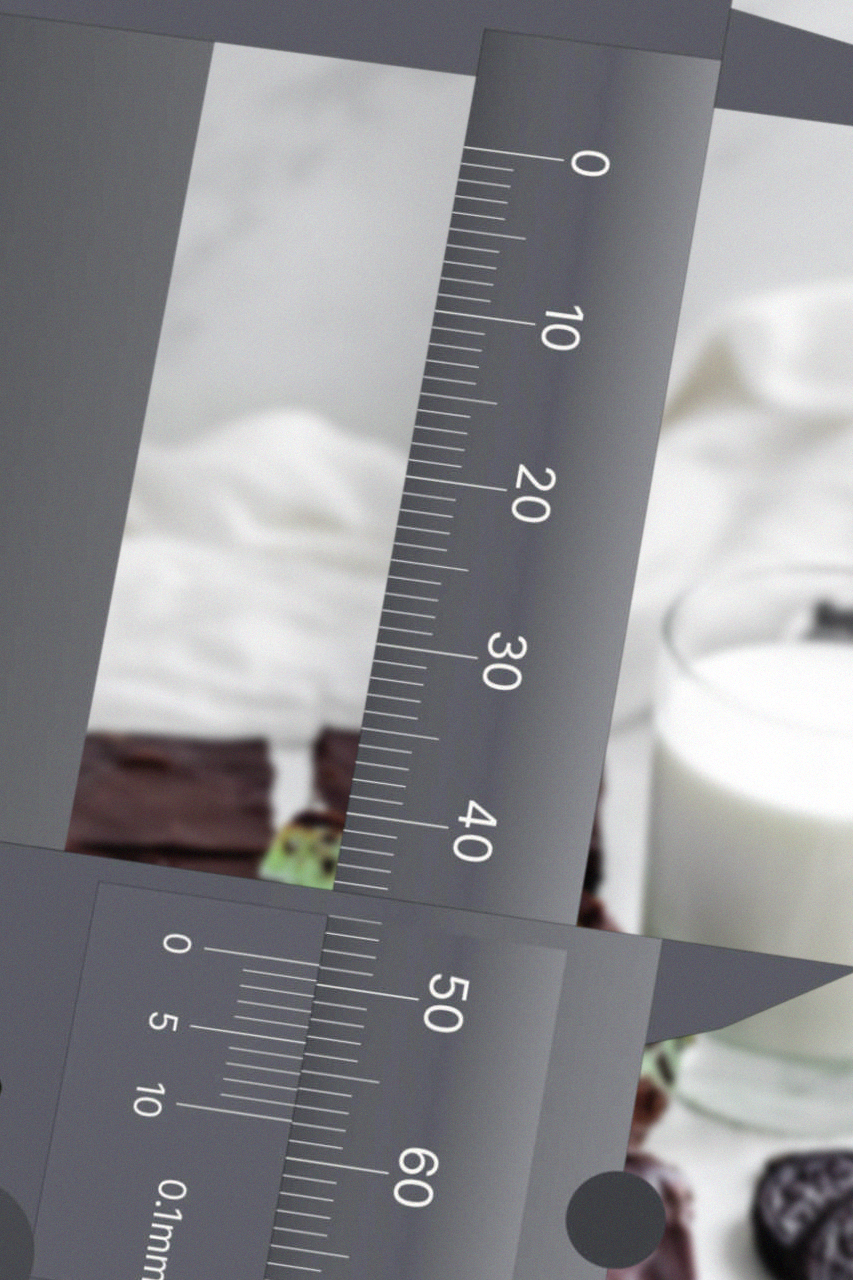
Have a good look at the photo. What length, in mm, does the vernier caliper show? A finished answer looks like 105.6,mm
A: 48.9,mm
